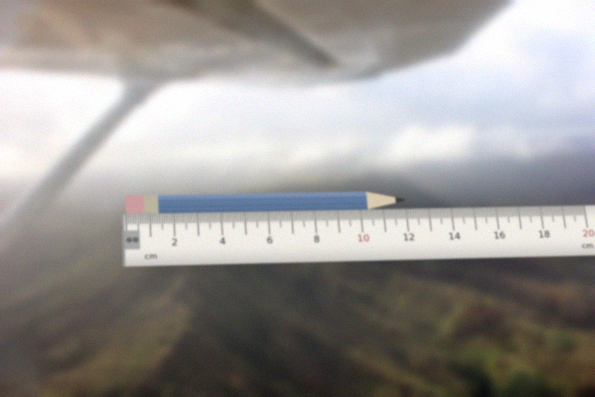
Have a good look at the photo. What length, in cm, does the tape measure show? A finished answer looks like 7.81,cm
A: 12,cm
